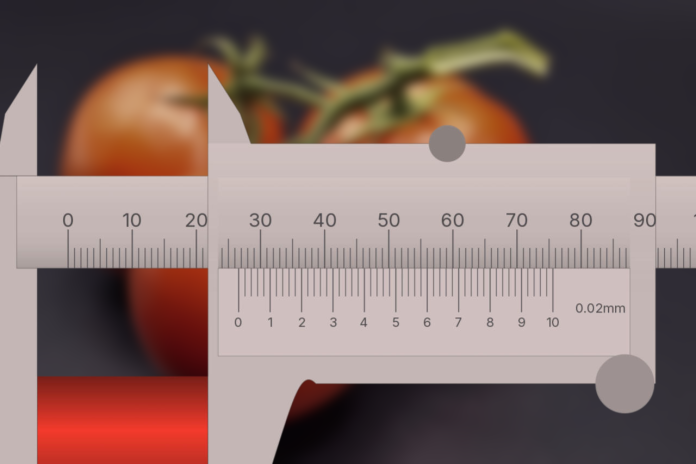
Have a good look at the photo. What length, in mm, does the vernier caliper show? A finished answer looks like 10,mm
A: 26.6,mm
